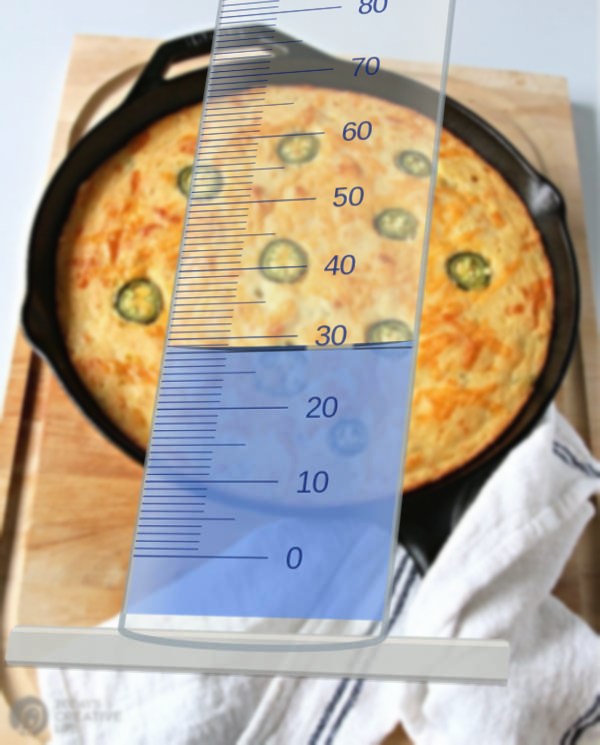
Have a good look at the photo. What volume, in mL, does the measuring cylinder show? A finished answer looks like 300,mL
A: 28,mL
